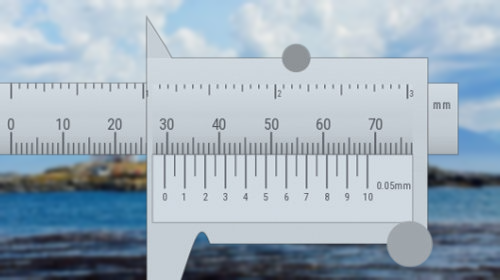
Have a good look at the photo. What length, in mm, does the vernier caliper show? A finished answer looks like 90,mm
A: 29.5,mm
